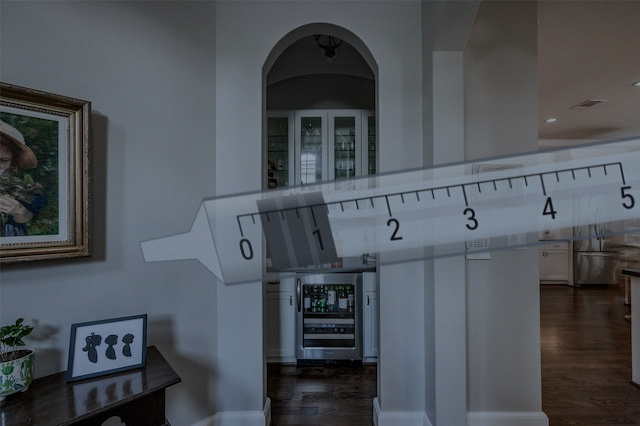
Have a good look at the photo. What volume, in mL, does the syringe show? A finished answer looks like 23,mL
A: 0.3,mL
